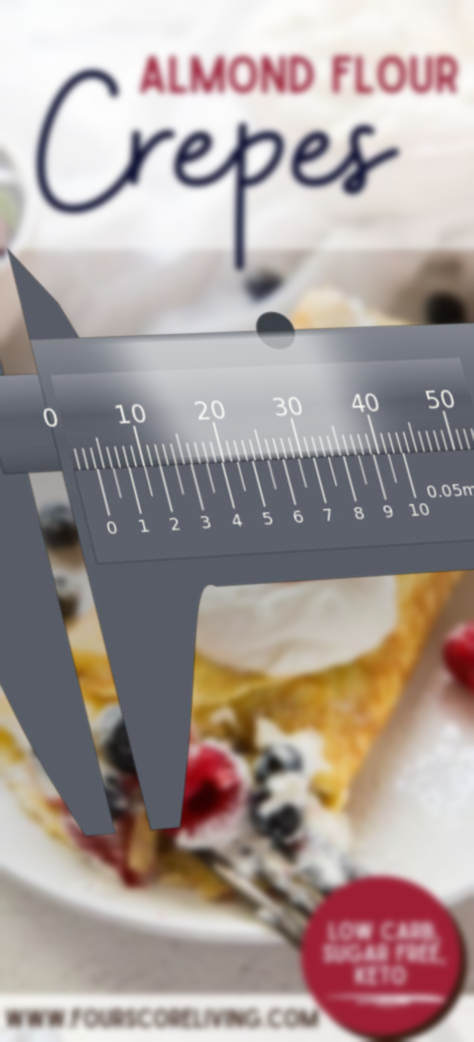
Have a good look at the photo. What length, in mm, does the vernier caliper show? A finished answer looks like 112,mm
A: 4.2,mm
